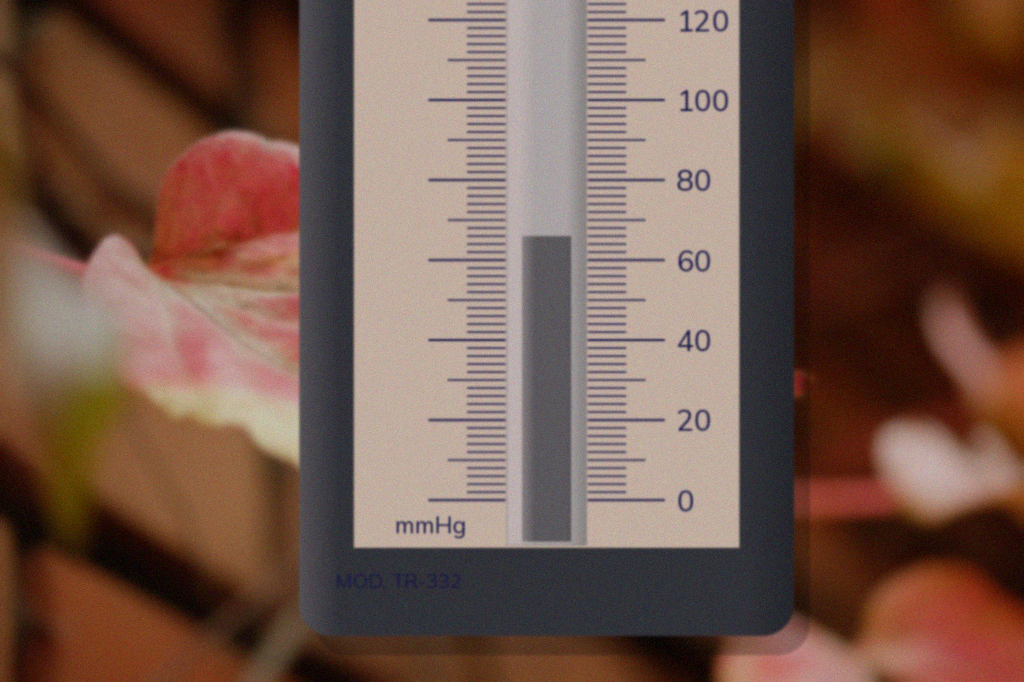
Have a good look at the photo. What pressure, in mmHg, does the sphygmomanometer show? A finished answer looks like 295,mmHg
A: 66,mmHg
